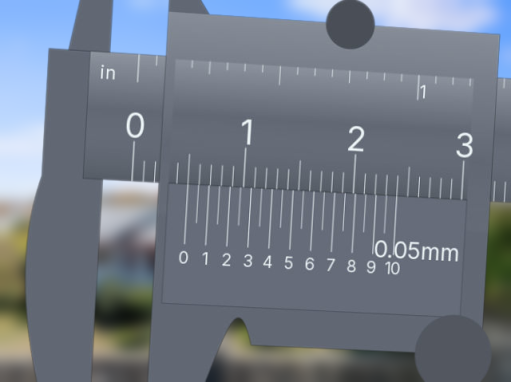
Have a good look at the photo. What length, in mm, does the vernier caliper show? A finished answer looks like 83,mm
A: 5.0,mm
